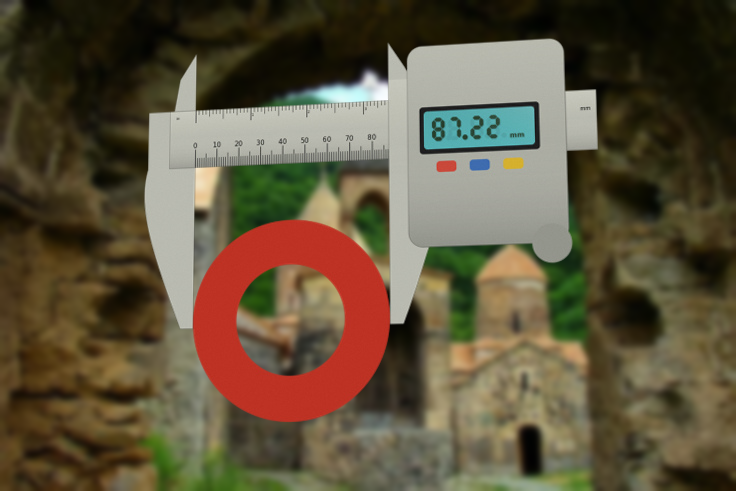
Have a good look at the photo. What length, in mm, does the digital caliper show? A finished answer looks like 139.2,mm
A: 87.22,mm
